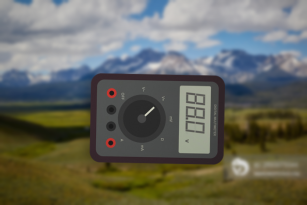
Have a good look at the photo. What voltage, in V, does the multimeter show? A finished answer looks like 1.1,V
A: 88.0,V
